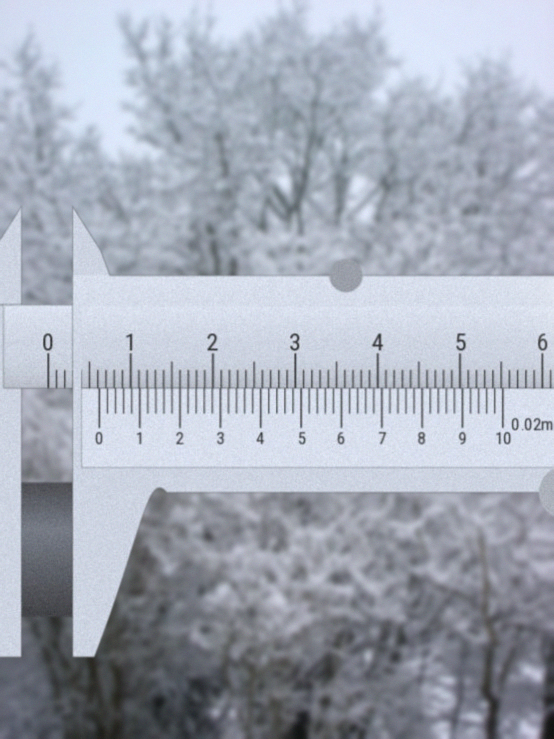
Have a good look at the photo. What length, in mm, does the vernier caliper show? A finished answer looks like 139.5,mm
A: 6.2,mm
